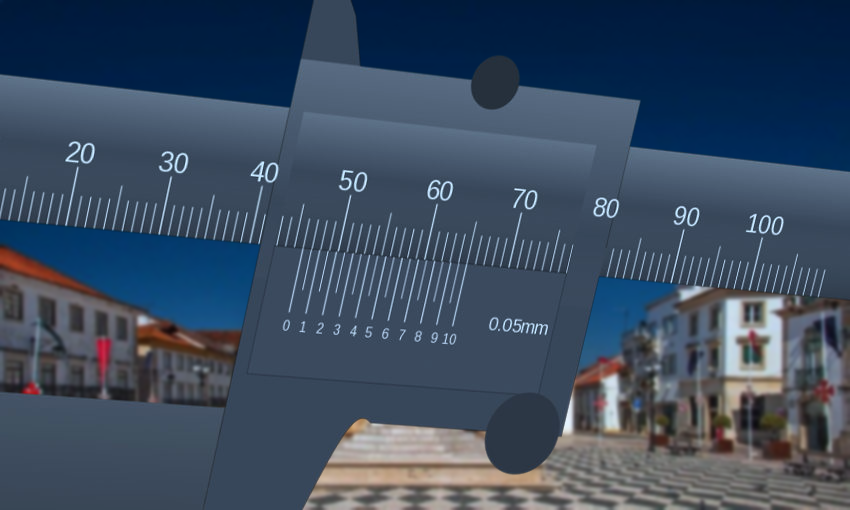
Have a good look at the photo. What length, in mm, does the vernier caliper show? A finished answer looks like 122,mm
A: 46.0,mm
